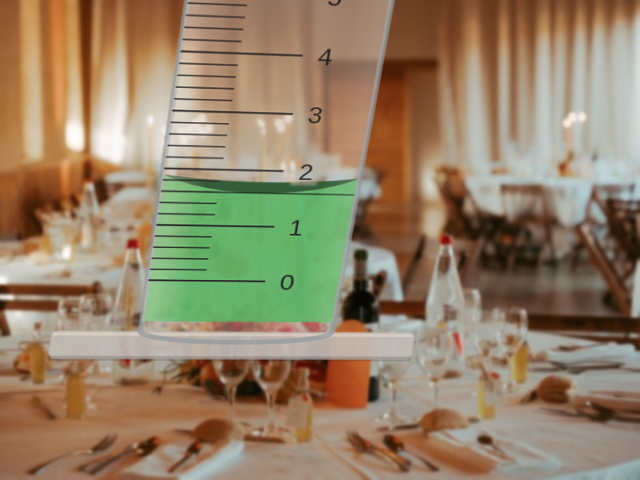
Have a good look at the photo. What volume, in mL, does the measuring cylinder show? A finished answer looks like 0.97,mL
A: 1.6,mL
